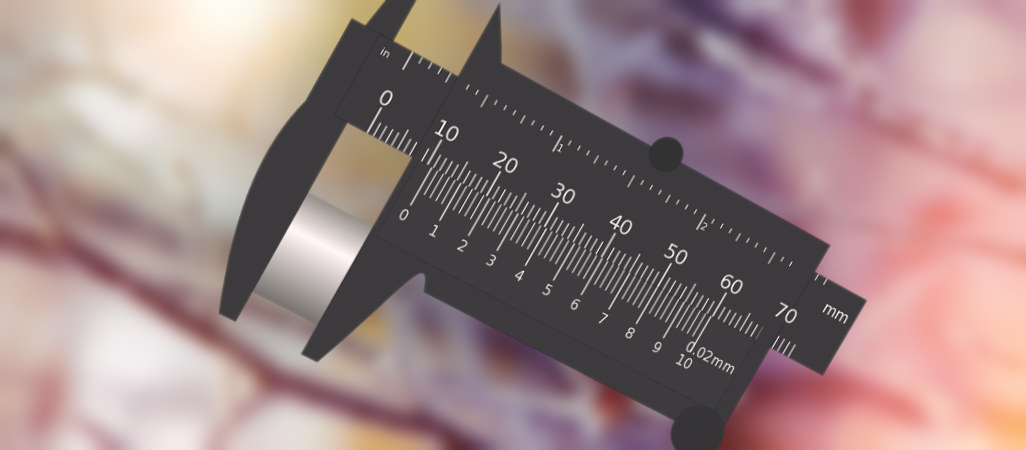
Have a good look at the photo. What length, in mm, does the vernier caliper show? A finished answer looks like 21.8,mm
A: 10.8,mm
